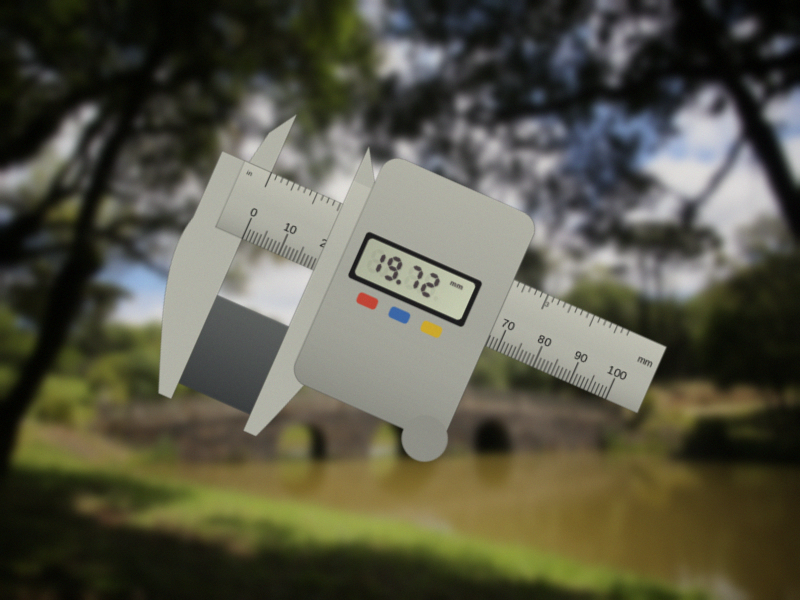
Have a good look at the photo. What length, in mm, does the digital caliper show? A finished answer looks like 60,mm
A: 19.72,mm
